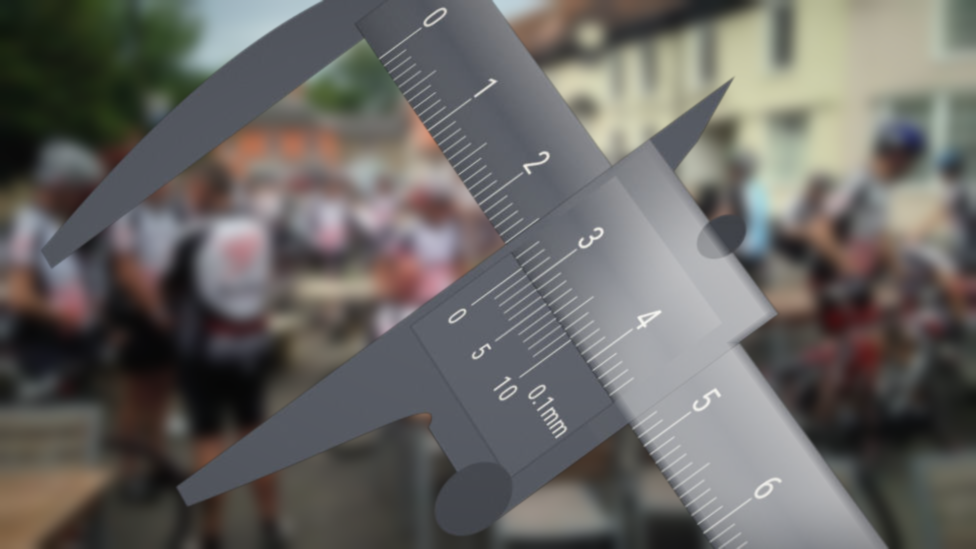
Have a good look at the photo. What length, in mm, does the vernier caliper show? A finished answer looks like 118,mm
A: 28.2,mm
